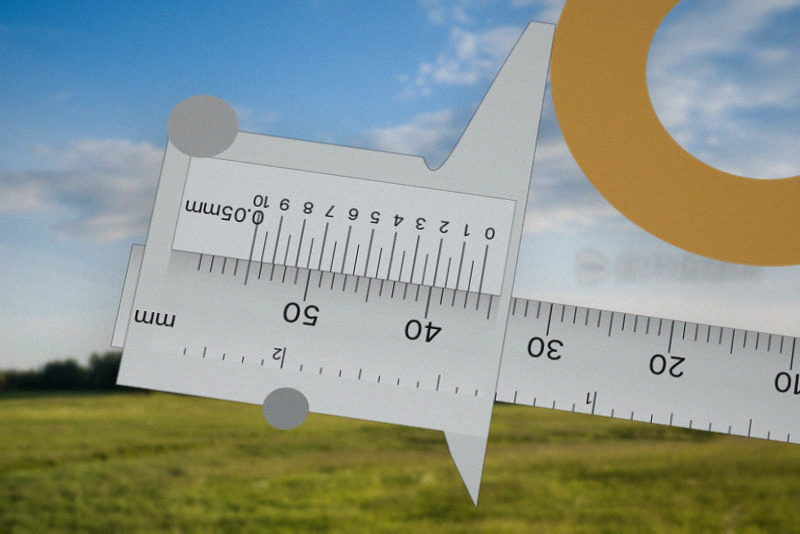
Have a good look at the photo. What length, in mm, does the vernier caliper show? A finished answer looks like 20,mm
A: 36.0,mm
